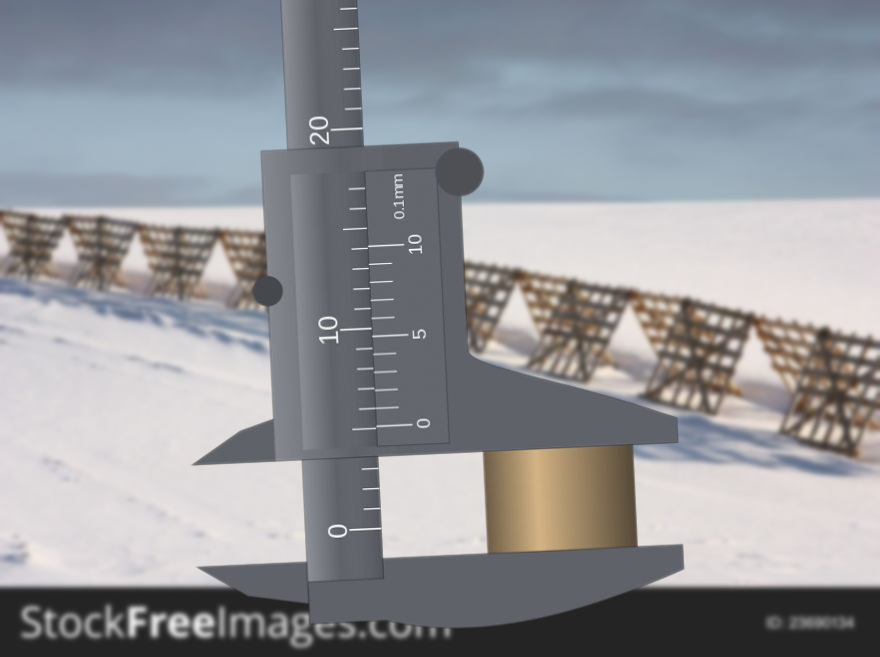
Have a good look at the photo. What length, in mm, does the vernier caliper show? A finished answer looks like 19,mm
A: 5.1,mm
